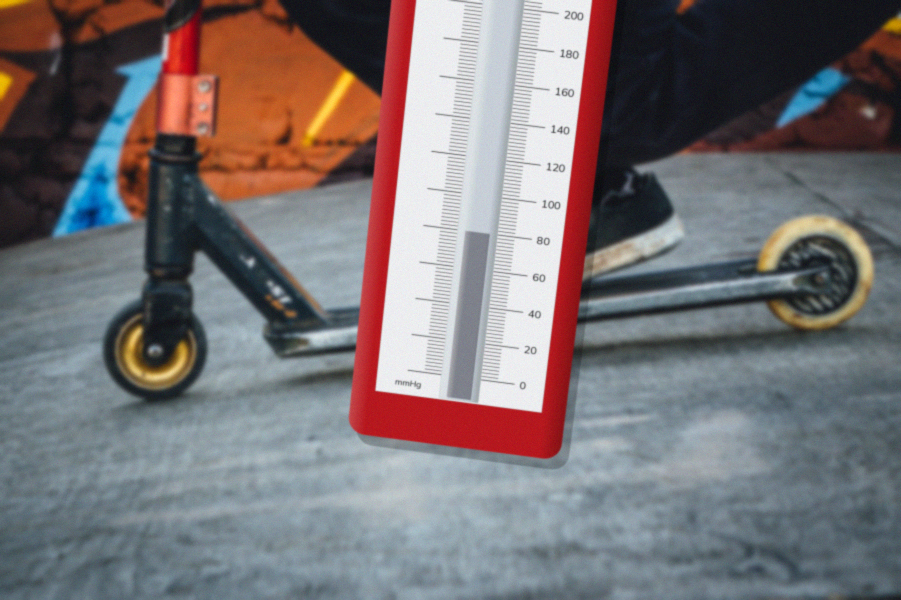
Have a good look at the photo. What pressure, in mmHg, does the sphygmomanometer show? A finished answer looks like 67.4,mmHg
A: 80,mmHg
